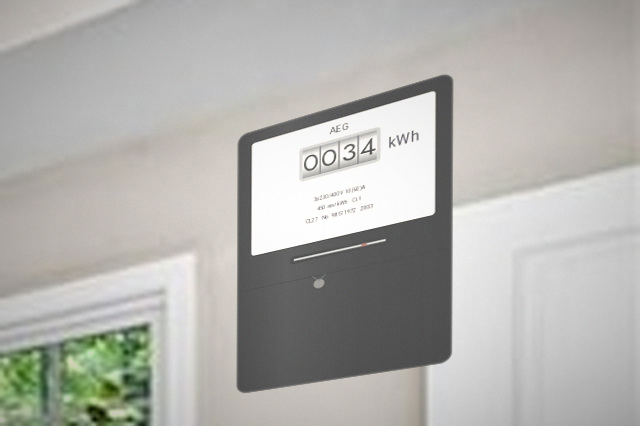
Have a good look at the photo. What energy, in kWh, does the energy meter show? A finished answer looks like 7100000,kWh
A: 34,kWh
